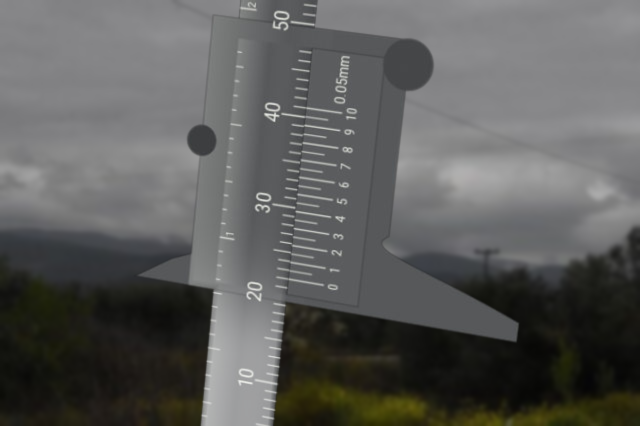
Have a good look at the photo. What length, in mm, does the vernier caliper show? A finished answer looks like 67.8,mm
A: 22.0,mm
